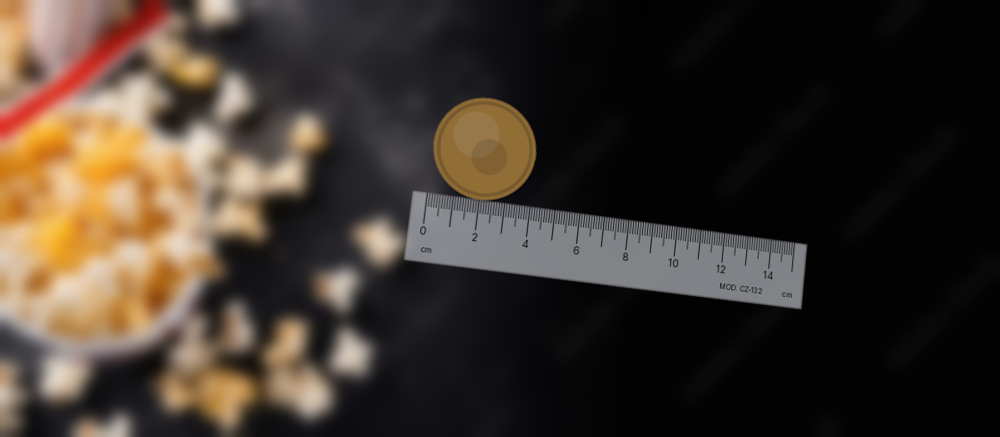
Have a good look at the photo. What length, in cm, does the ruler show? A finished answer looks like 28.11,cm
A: 4,cm
